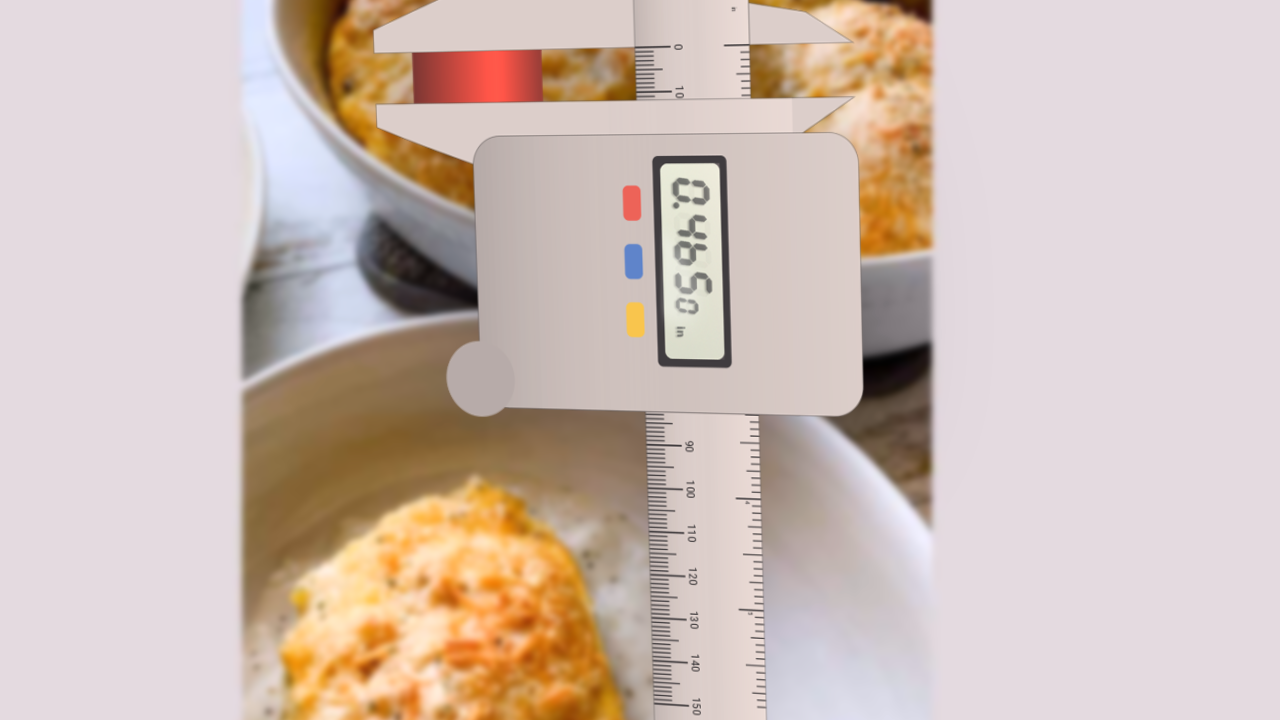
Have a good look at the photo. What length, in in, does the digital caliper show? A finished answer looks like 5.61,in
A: 0.4650,in
